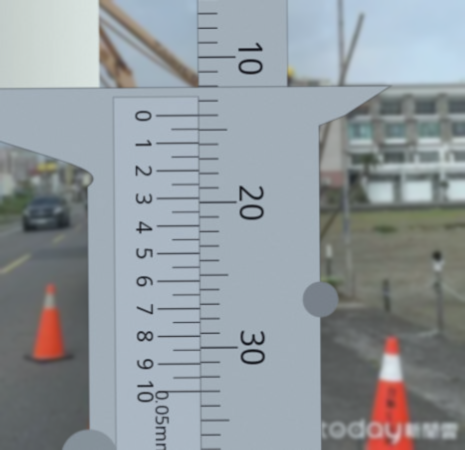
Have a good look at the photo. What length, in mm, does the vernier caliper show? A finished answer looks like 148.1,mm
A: 14.0,mm
